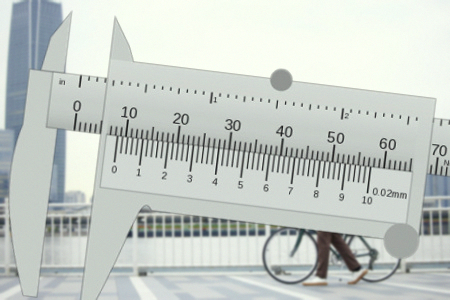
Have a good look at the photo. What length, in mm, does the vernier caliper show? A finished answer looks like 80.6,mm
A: 8.4,mm
